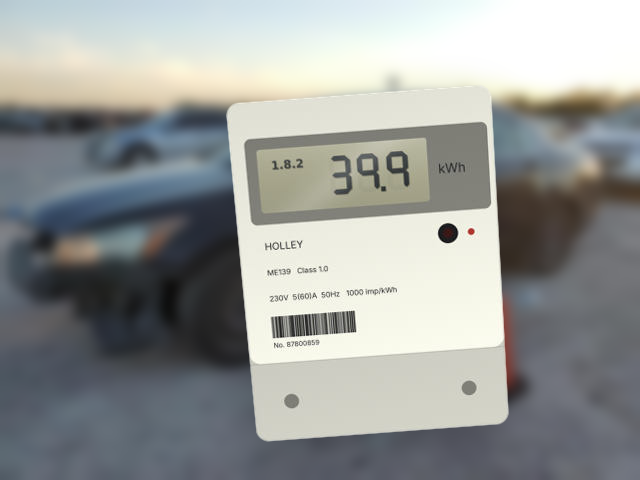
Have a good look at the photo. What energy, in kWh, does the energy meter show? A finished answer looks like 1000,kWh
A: 39.9,kWh
